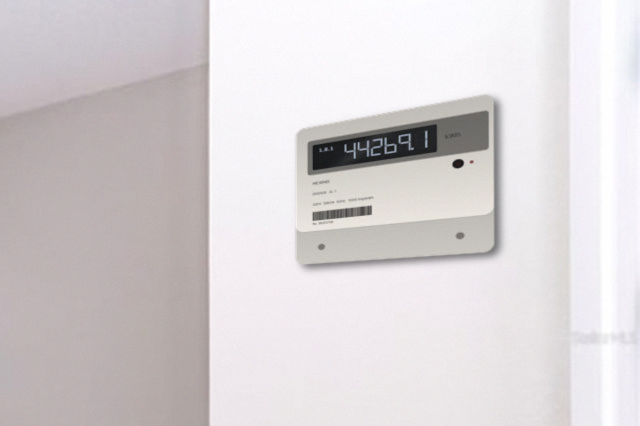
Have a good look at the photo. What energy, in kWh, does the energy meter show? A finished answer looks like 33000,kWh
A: 44269.1,kWh
